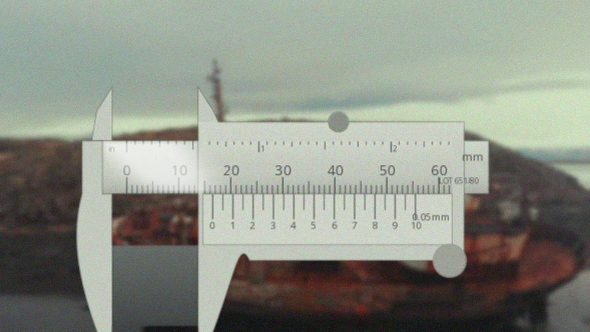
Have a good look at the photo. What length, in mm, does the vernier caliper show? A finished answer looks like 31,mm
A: 16.5,mm
